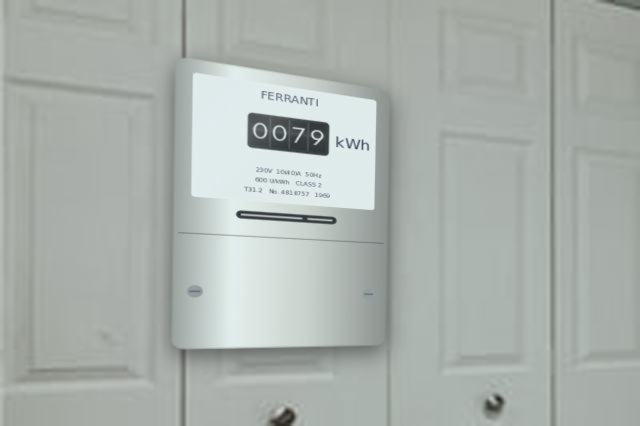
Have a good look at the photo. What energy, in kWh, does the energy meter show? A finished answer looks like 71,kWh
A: 79,kWh
